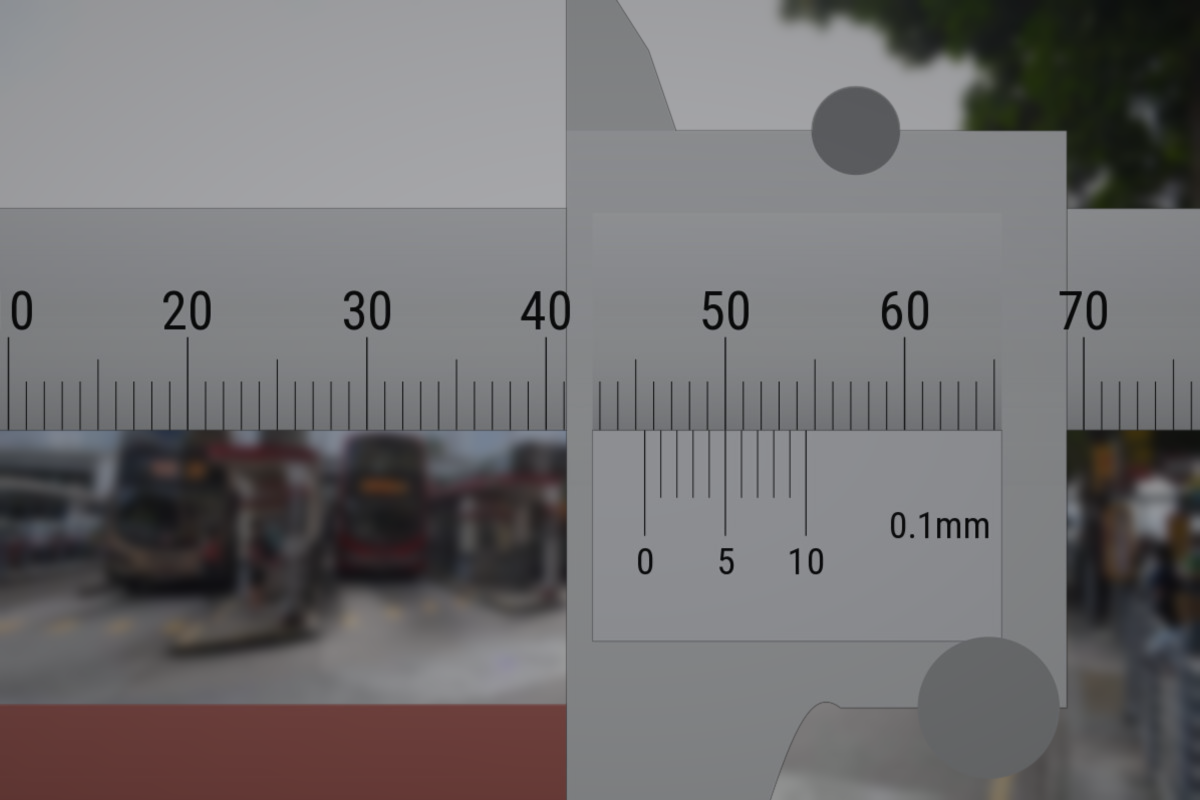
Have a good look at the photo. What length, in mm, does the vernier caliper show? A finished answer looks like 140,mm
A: 45.5,mm
